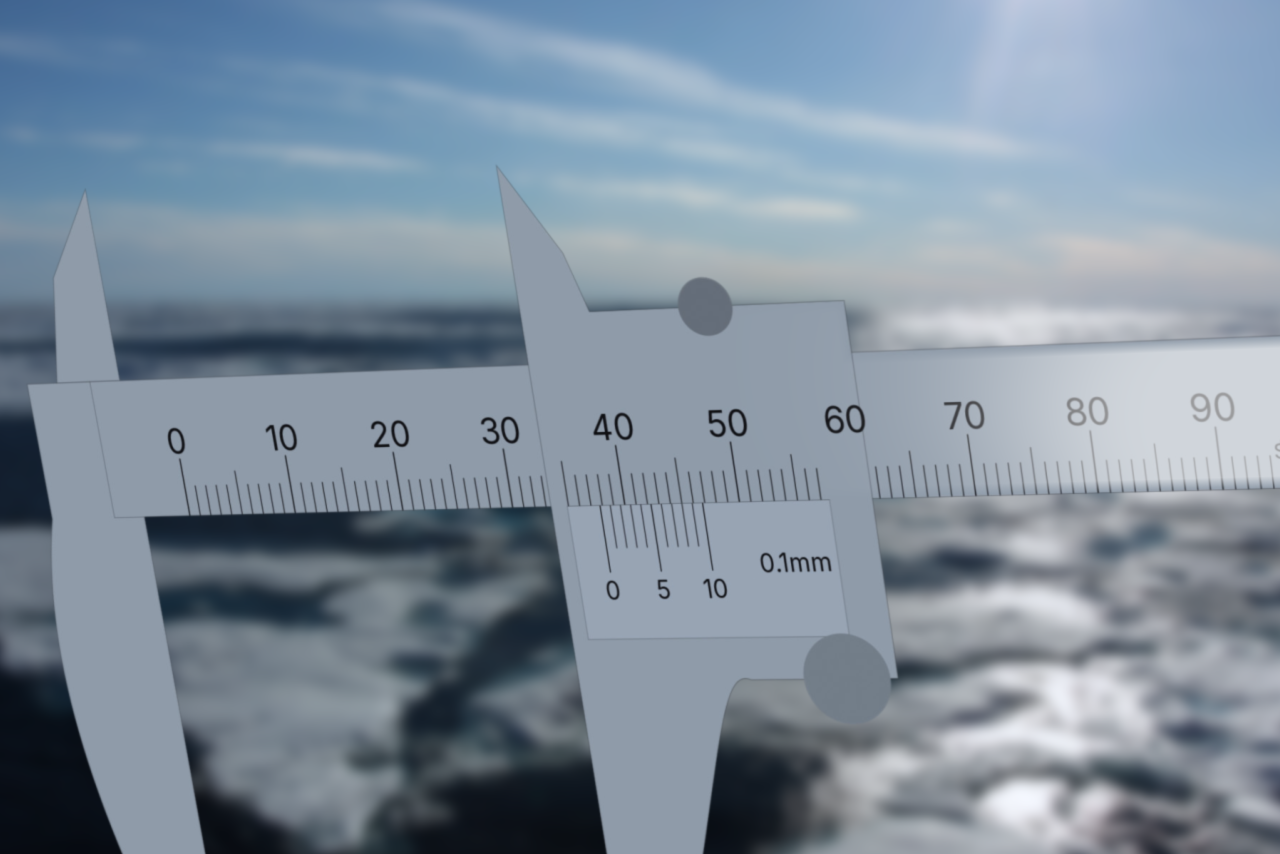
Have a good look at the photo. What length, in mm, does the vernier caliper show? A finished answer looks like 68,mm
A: 37.8,mm
